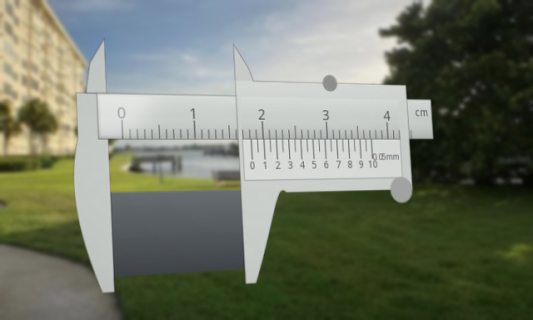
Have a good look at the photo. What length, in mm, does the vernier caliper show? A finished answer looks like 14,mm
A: 18.2,mm
